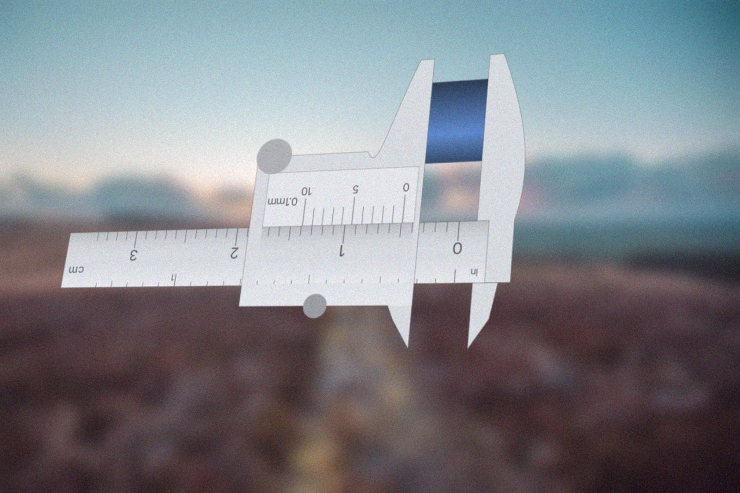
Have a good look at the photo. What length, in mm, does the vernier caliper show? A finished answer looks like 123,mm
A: 4.9,mm
